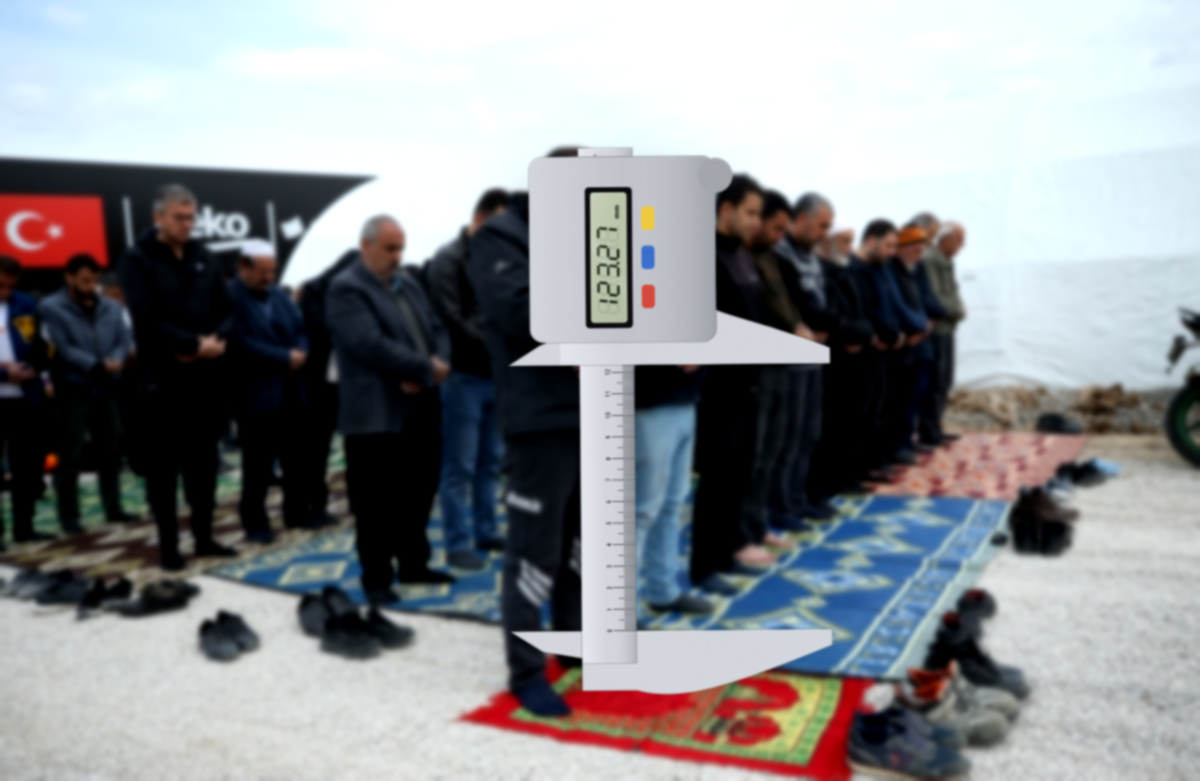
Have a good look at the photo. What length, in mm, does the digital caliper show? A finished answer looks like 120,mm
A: 123.27,mm
